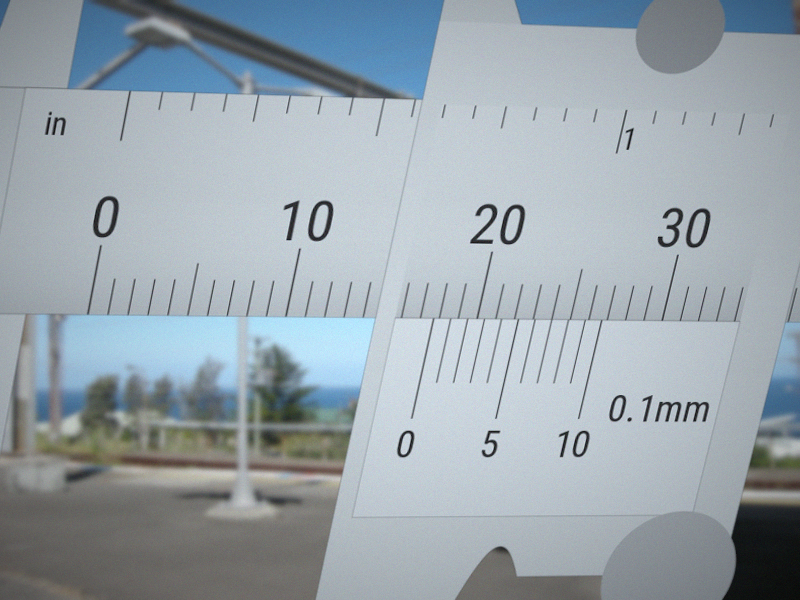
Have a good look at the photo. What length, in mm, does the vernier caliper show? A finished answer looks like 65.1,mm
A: 17.7,mm
